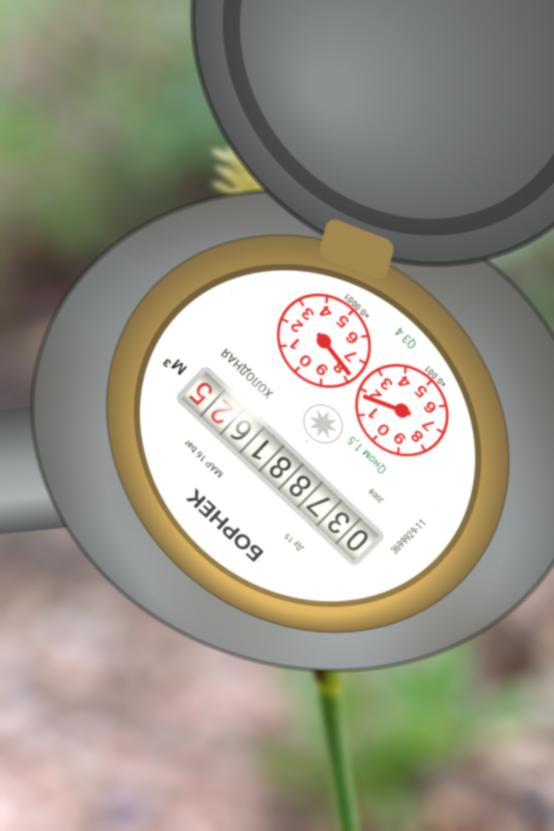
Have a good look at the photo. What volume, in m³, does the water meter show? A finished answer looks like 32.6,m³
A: 378816.2517,m³
